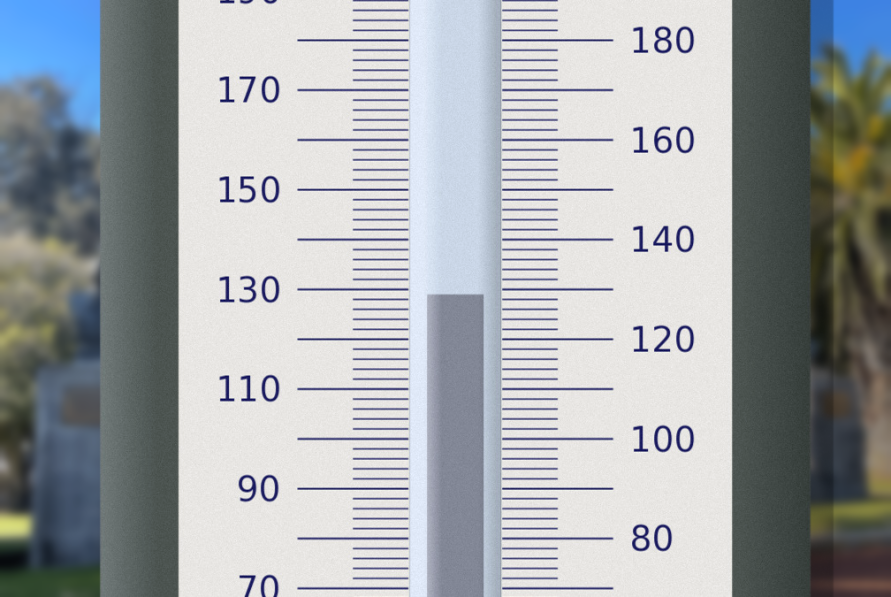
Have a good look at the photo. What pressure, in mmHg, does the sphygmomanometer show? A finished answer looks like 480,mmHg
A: 129,mmHg
